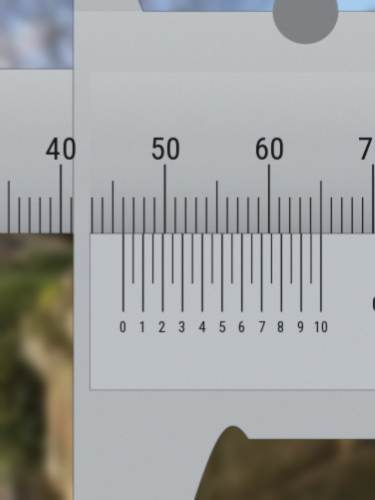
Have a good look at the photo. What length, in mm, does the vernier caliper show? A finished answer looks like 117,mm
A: 46.0,mm
